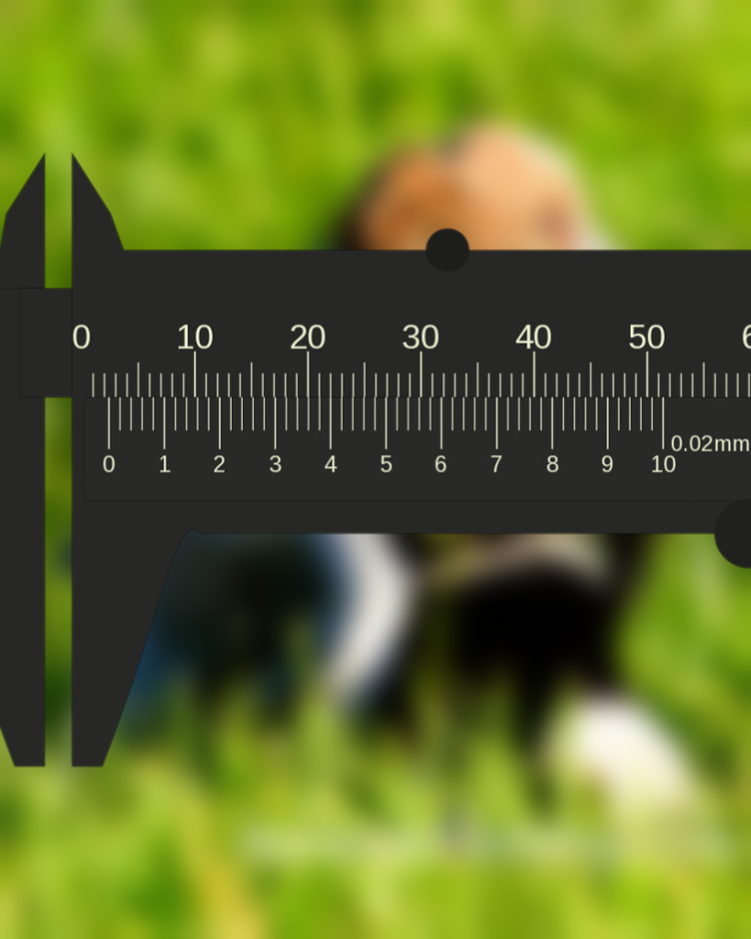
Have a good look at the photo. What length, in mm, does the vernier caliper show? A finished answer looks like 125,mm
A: 2.4,mm
